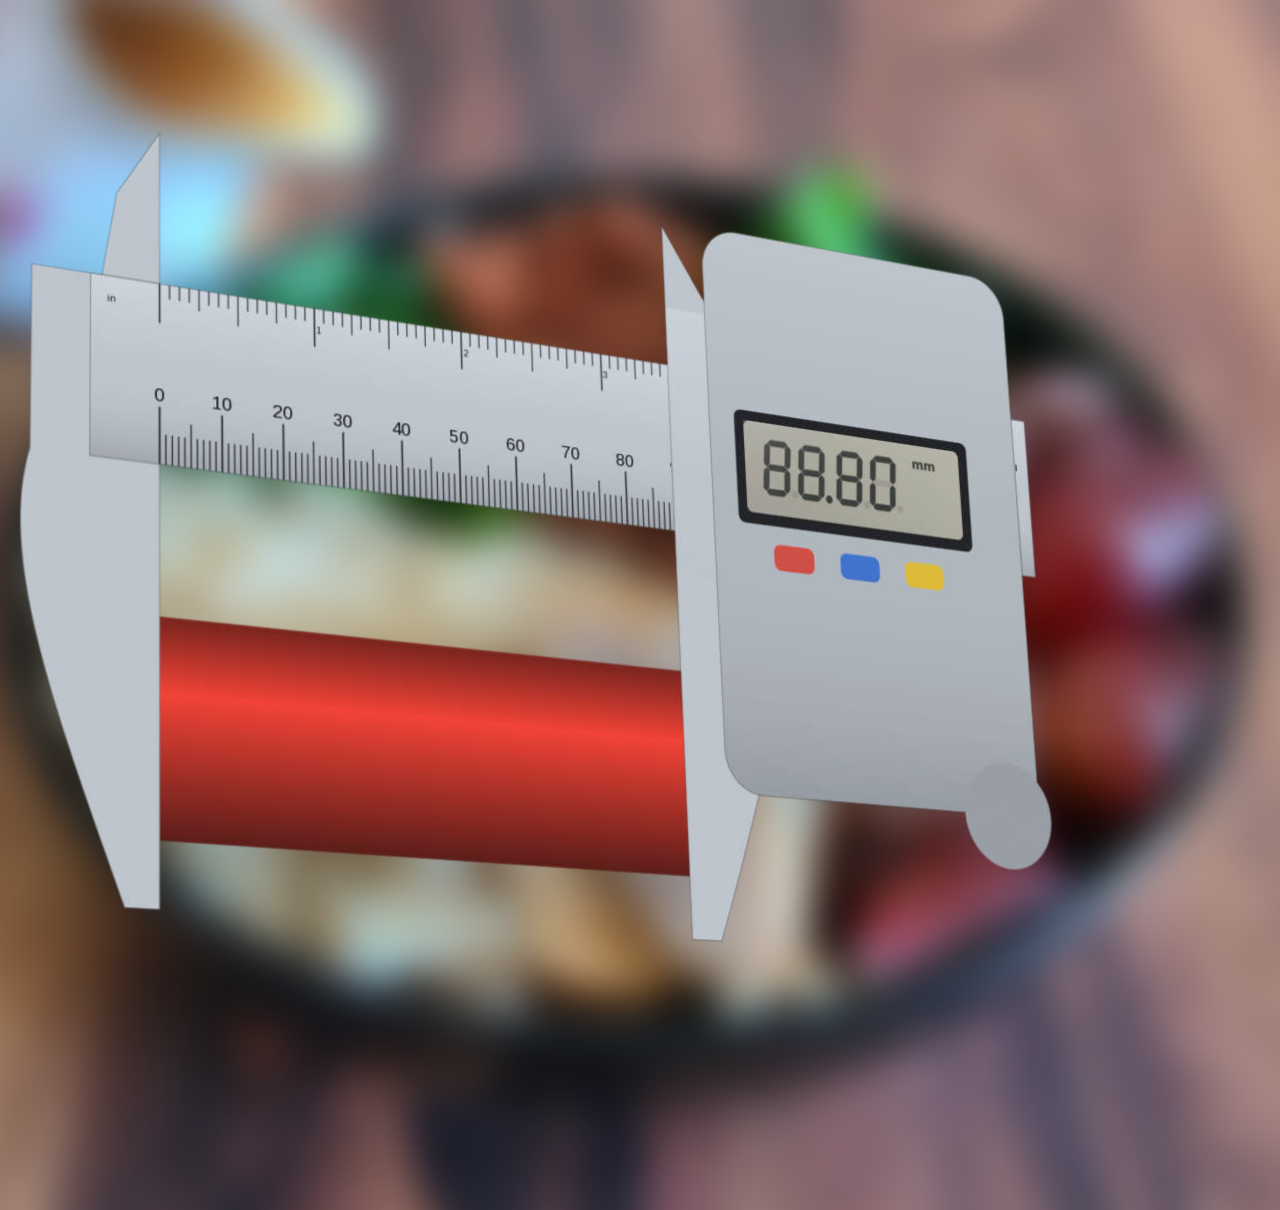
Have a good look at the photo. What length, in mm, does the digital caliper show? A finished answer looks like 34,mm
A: 88.80,mm
